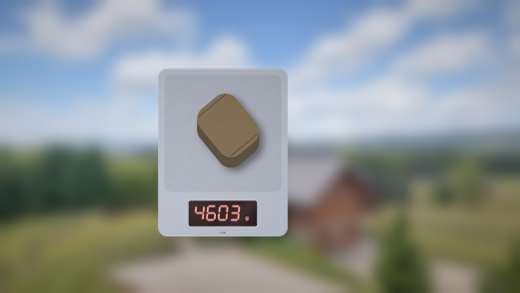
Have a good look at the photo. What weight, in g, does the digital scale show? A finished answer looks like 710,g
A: 4603,g
